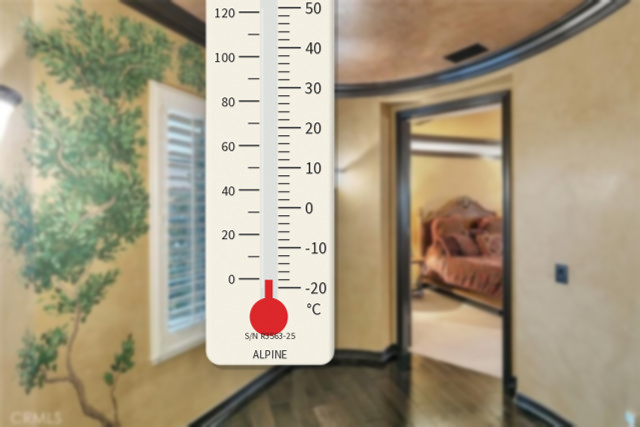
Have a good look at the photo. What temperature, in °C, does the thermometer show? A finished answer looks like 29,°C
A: -18,°C
